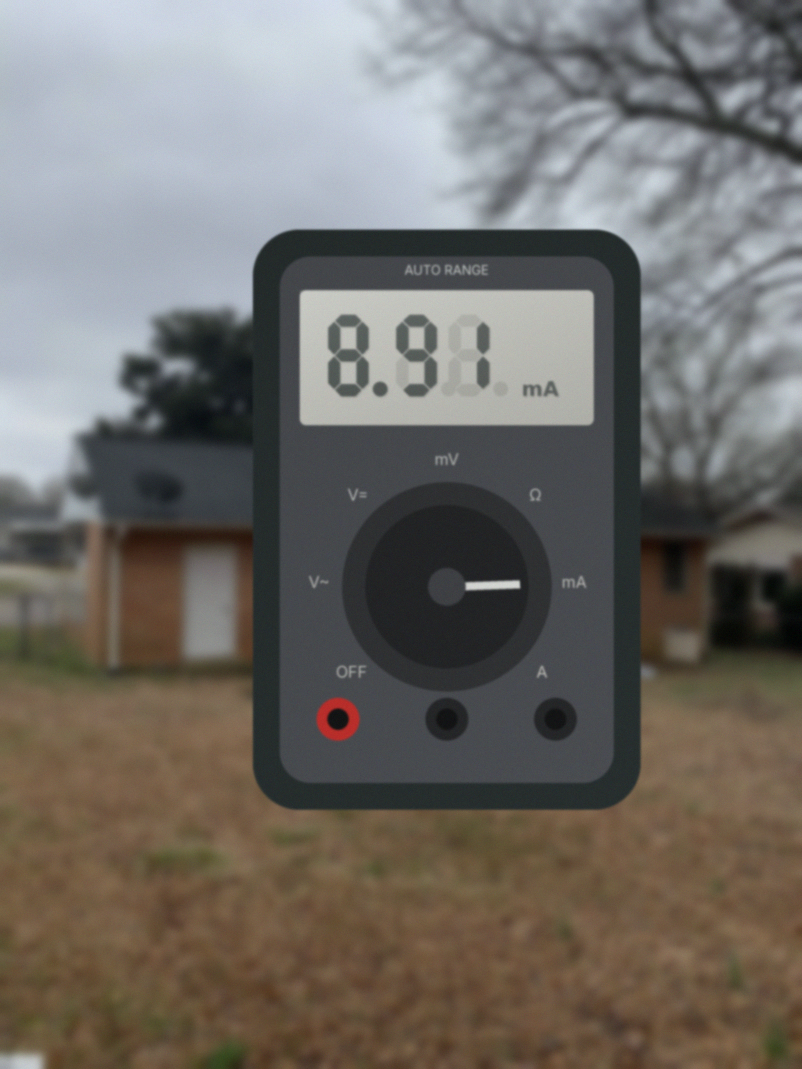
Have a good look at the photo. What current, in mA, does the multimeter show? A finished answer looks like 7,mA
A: 8.91,mA
